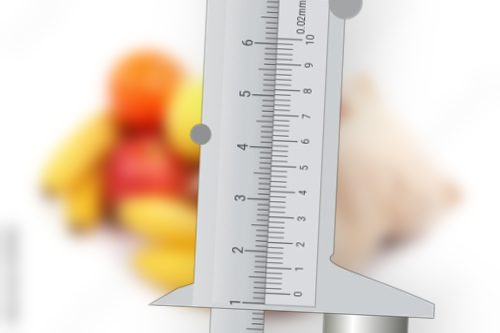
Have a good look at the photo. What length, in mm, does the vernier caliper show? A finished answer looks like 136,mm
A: 12.0,mm
